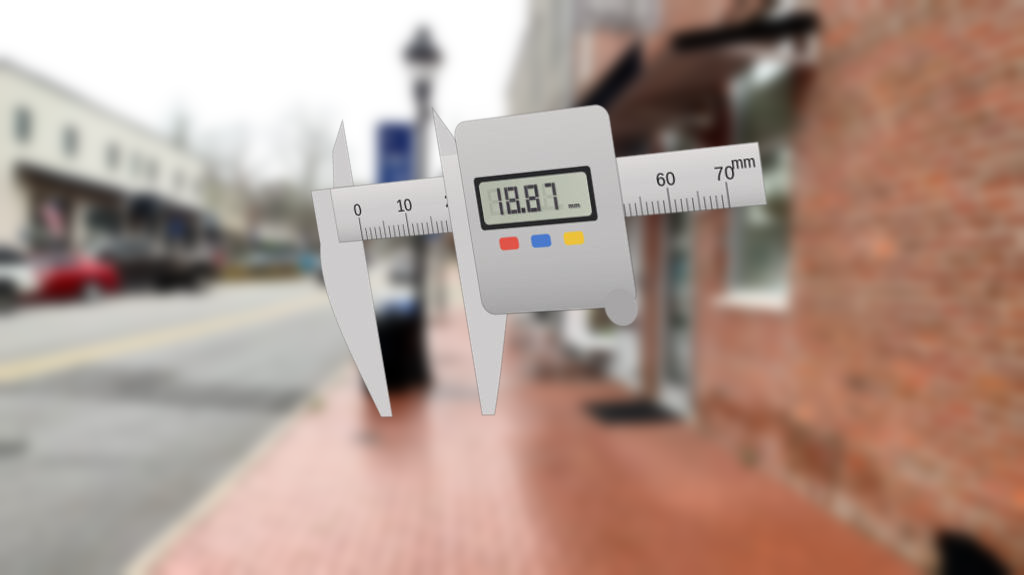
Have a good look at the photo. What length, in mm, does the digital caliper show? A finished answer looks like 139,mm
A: 18.87,mm
